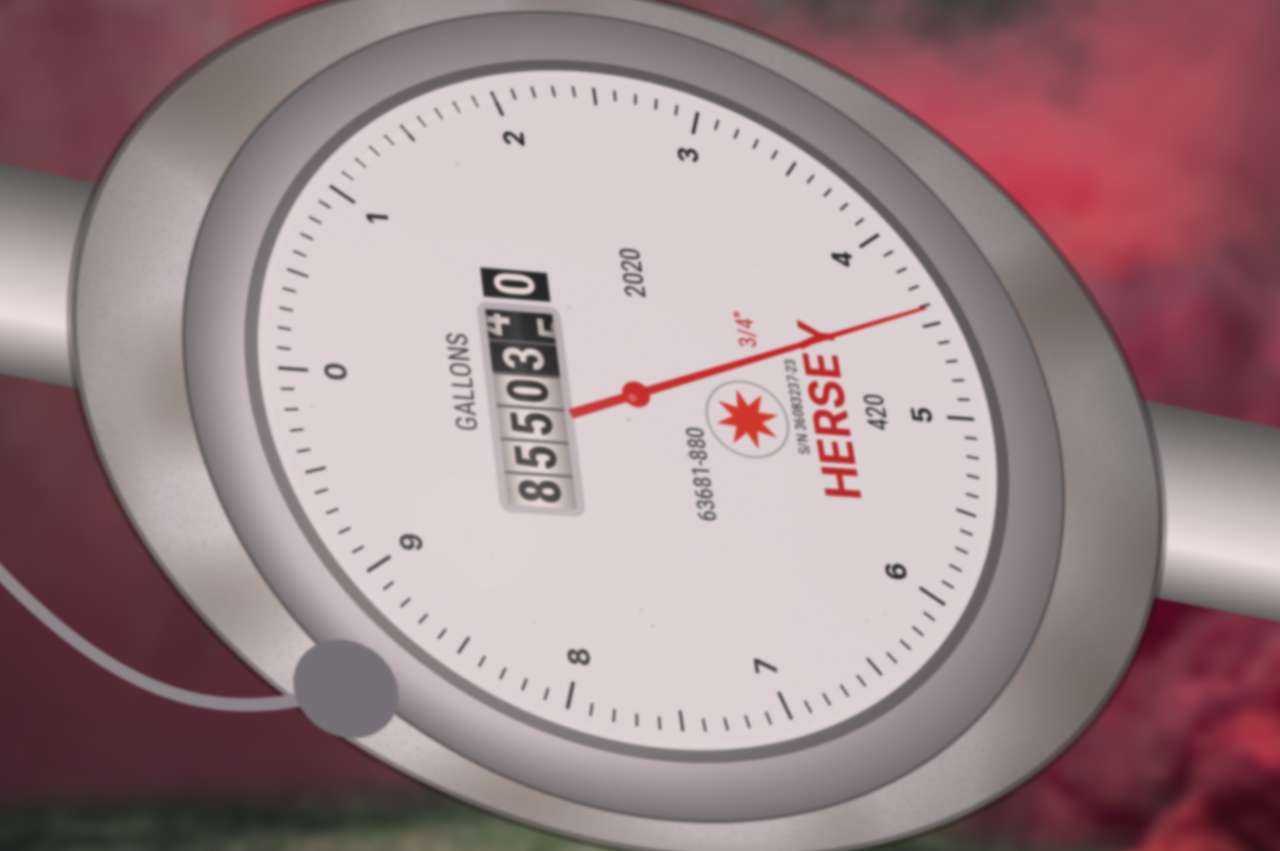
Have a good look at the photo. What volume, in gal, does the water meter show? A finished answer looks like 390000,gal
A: 8550344.4,gal
